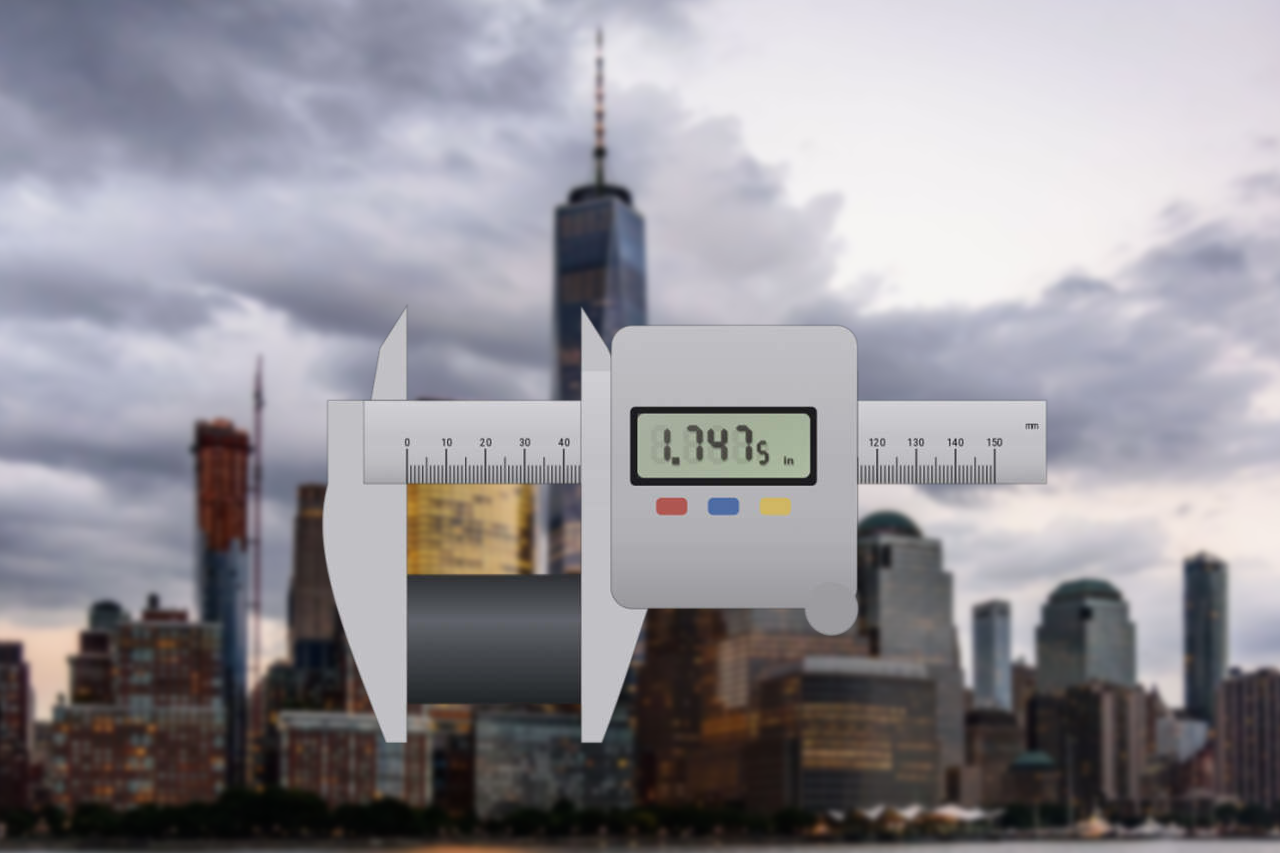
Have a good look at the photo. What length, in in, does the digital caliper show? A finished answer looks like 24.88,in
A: 1.7475,in
